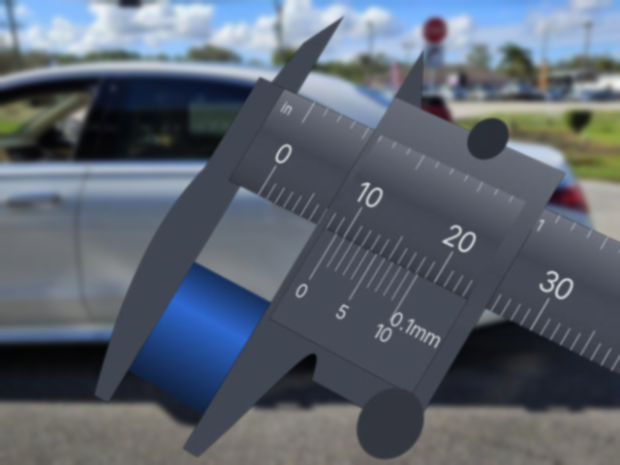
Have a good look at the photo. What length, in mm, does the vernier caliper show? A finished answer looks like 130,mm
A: 9.2,mm
